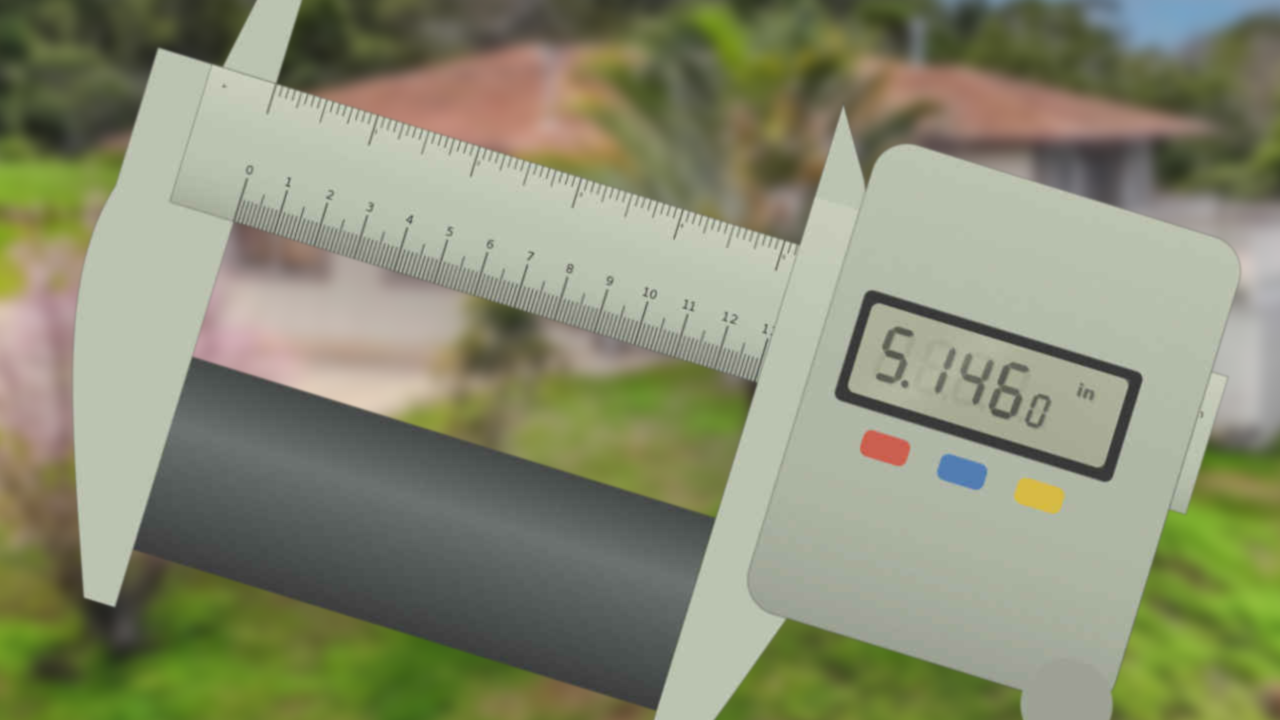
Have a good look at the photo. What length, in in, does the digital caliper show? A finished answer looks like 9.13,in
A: 5.1460,in
